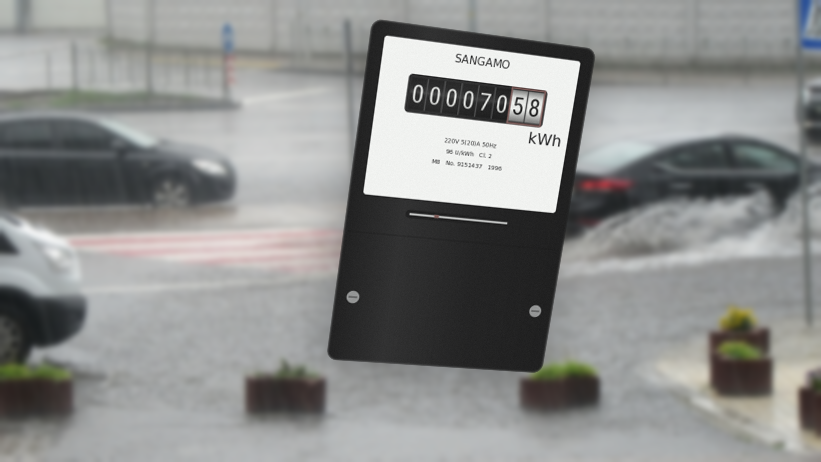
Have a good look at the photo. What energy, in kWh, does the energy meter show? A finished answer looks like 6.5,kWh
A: 70.58,kWh
